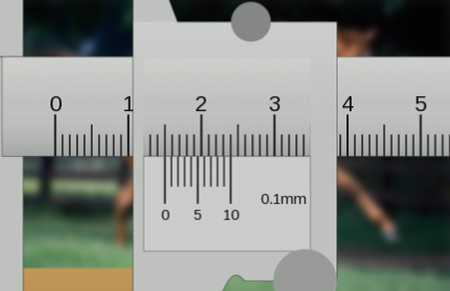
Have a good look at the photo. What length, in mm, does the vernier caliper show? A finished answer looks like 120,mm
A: 15.0,mm
